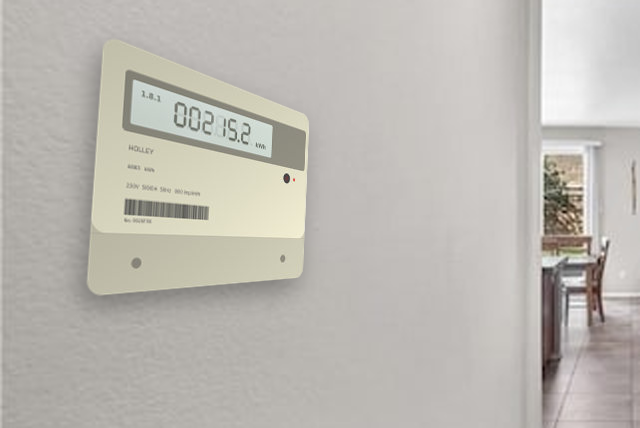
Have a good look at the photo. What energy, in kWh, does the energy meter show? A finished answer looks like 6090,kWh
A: 215.2,kWh
